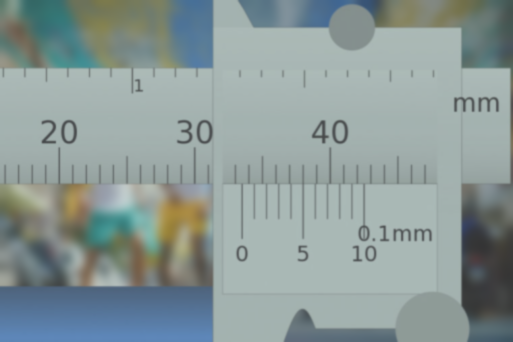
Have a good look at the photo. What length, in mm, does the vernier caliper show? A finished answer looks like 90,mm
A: 33.5,mm
